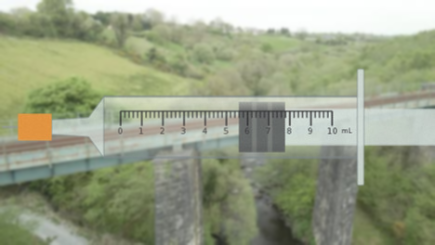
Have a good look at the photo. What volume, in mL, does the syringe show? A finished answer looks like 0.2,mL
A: 5.6,mL
